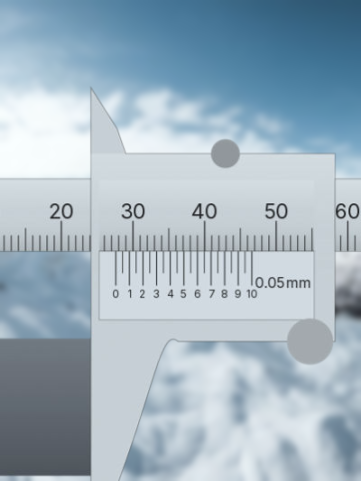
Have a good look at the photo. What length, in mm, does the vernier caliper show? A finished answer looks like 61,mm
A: 27.6,mm
